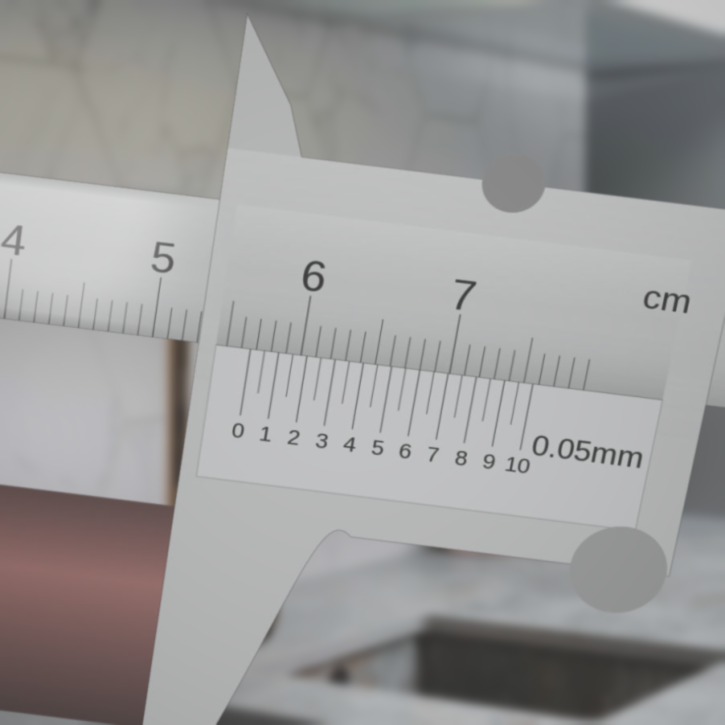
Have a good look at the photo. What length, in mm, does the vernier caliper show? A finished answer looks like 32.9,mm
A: 56.6,mm
